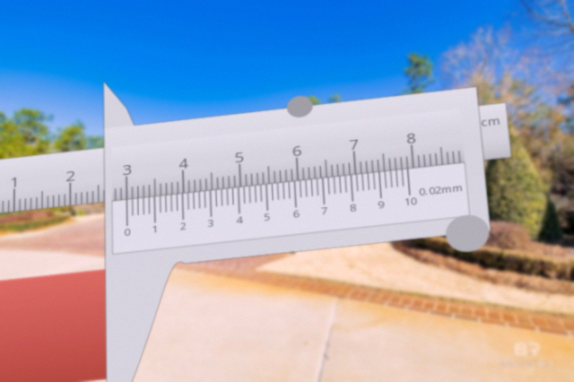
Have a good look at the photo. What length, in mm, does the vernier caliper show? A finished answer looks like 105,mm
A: 30.0,mm
